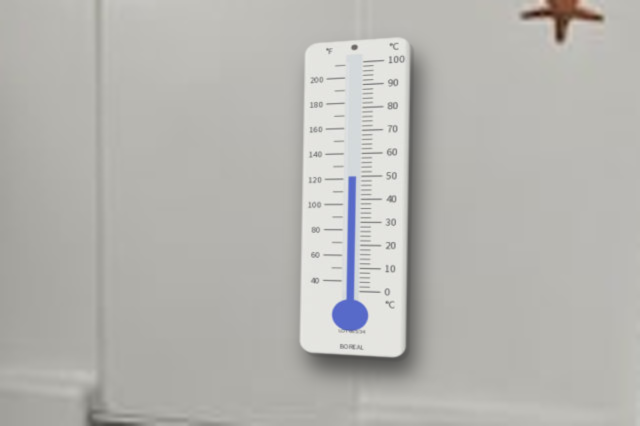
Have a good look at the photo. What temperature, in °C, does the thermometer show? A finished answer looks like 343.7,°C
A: 50,°C
